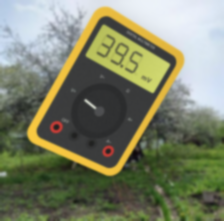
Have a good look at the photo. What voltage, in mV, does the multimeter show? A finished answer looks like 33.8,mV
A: 39.5,mV
